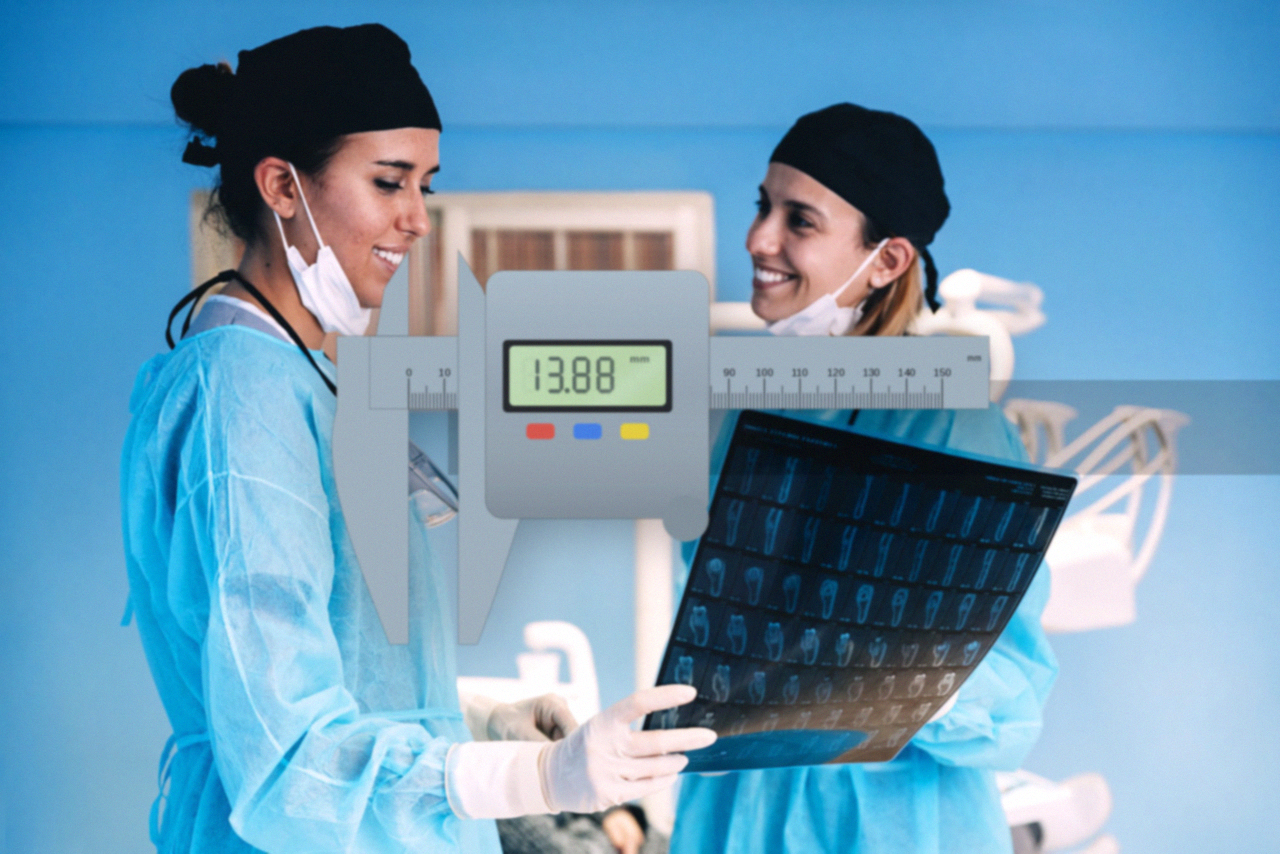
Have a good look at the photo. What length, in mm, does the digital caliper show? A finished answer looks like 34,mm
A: 13.88,mm
